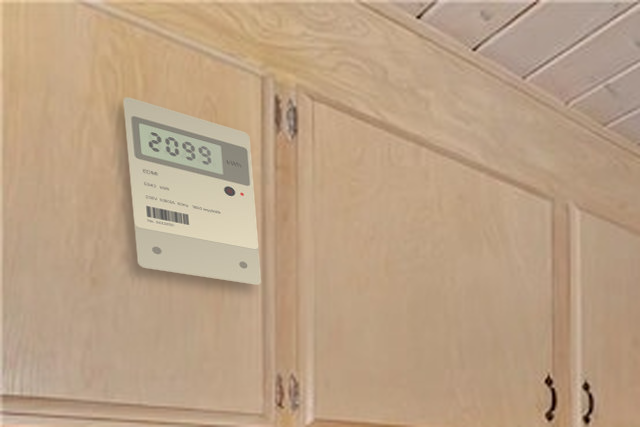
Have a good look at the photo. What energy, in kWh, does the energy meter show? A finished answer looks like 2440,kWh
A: 2099,kWh
